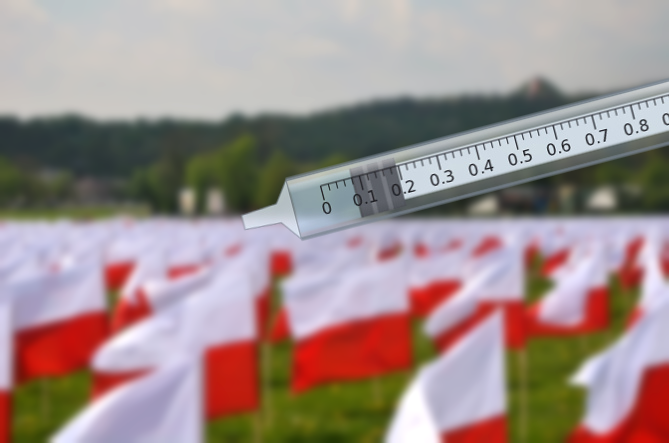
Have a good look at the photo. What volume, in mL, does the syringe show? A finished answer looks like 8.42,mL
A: 0.08,mL
